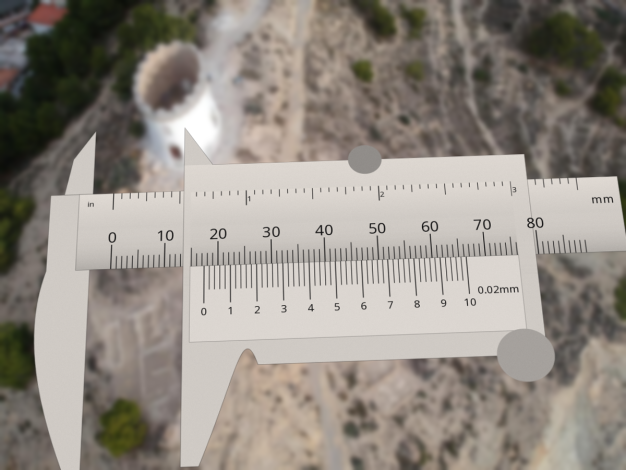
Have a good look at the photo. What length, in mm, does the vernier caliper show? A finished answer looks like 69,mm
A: 17.4,mm
